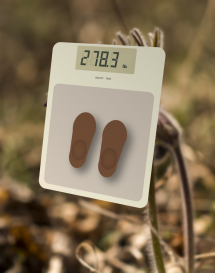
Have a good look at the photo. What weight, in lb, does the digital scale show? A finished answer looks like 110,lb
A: 278.3,lb
